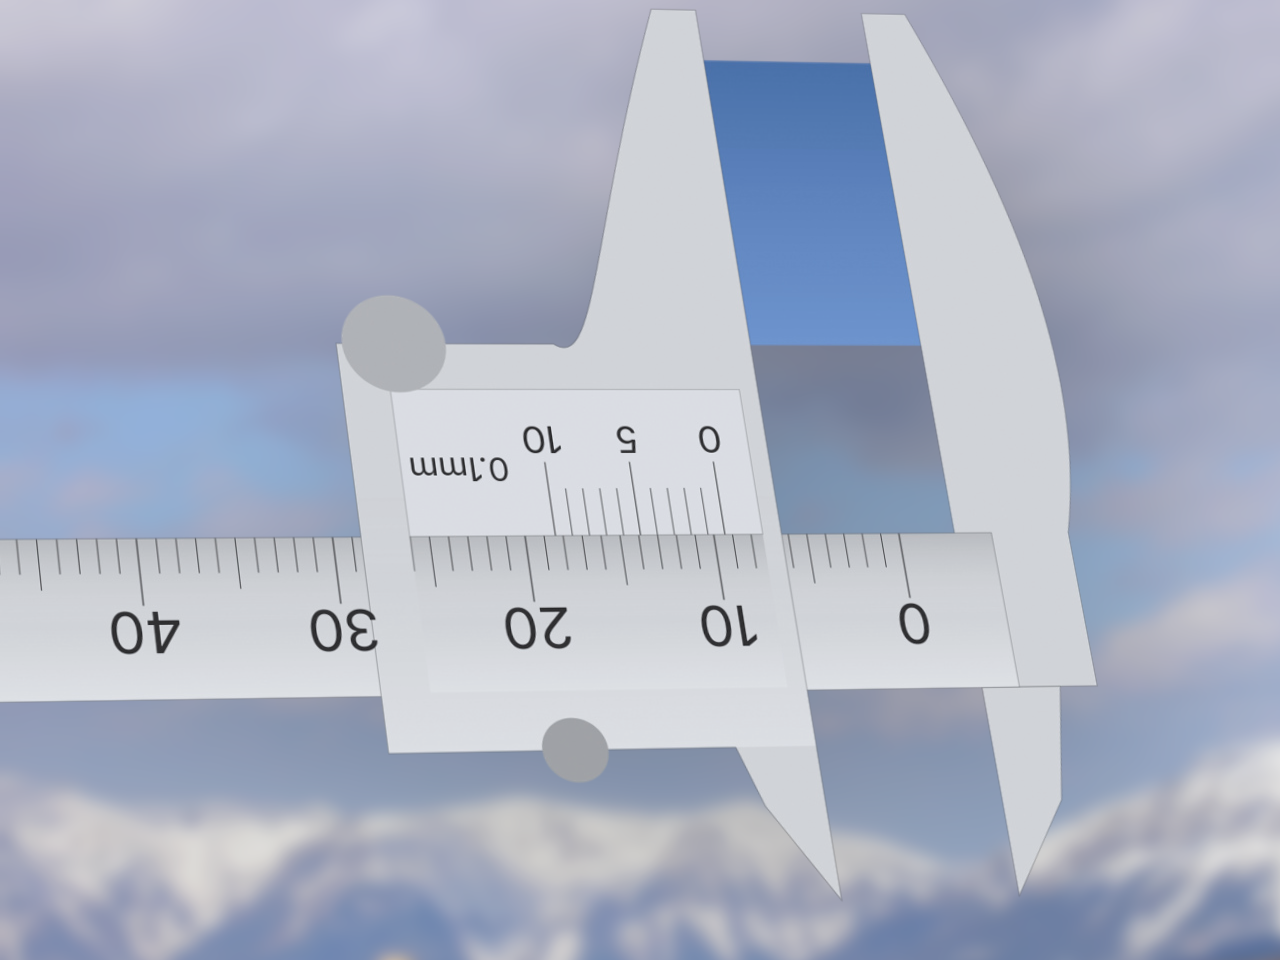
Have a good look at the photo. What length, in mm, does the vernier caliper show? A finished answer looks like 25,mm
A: 9.4,mm
